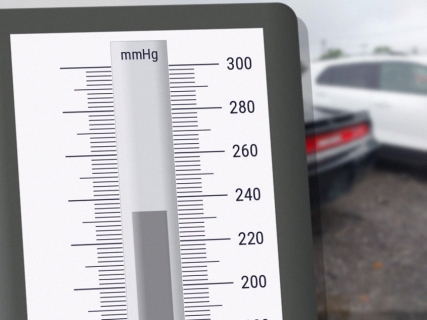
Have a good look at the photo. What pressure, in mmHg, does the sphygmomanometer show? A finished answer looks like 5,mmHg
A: 234,mmHg
